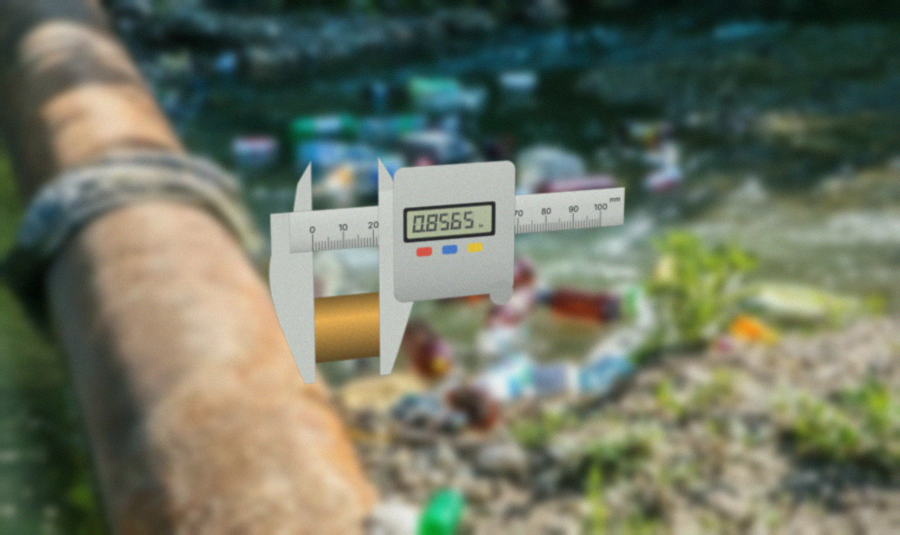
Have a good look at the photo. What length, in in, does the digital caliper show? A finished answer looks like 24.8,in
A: 0.8565,in
